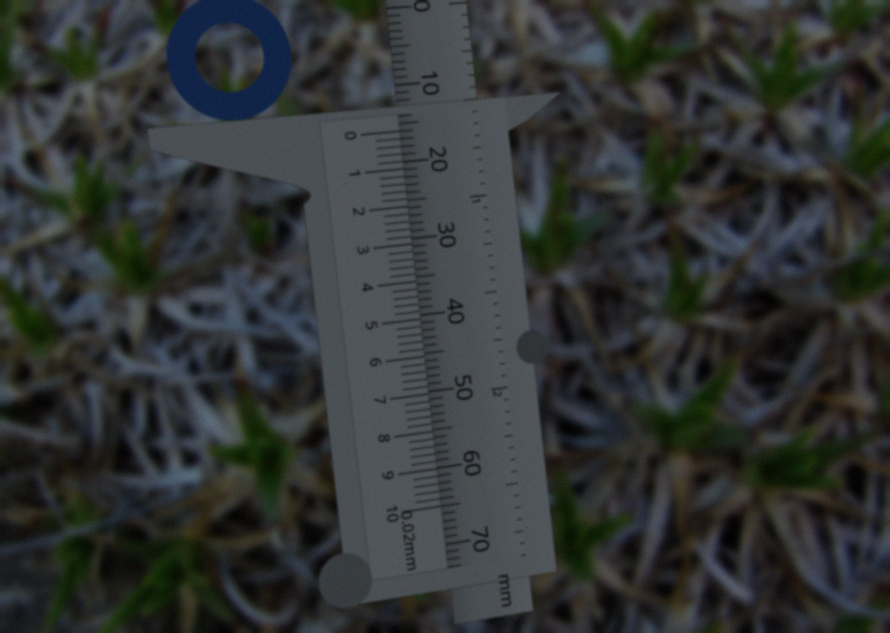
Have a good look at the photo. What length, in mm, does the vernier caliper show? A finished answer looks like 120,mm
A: 16.0,mm
